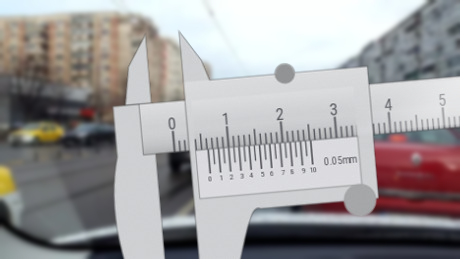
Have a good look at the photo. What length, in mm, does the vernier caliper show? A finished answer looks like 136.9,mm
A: 6.2,mm
